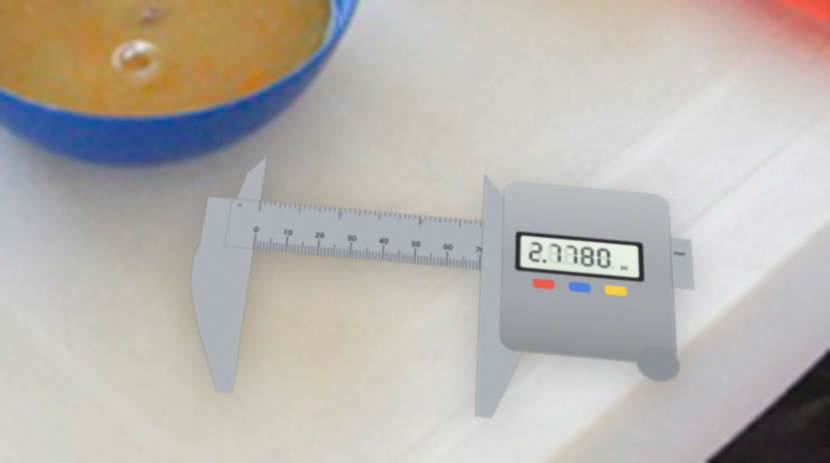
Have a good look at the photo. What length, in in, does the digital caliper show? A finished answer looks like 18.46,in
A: 2.7780,in
